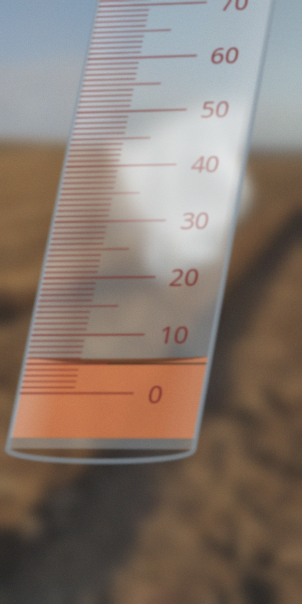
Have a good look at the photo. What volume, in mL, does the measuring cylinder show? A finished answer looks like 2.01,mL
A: 5,mL
